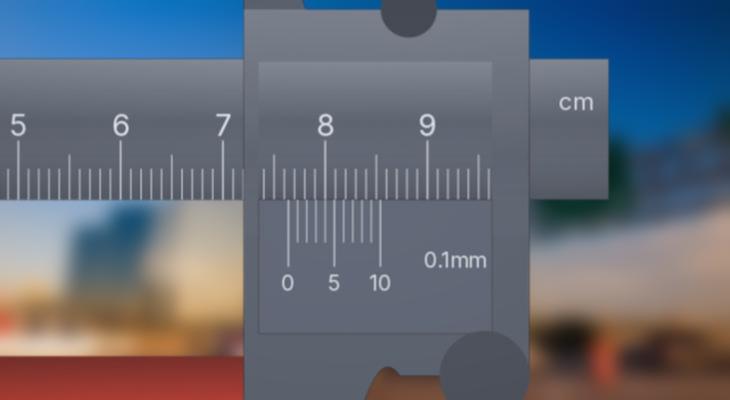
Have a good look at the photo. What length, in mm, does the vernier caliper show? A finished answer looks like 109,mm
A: 76.4,mm
